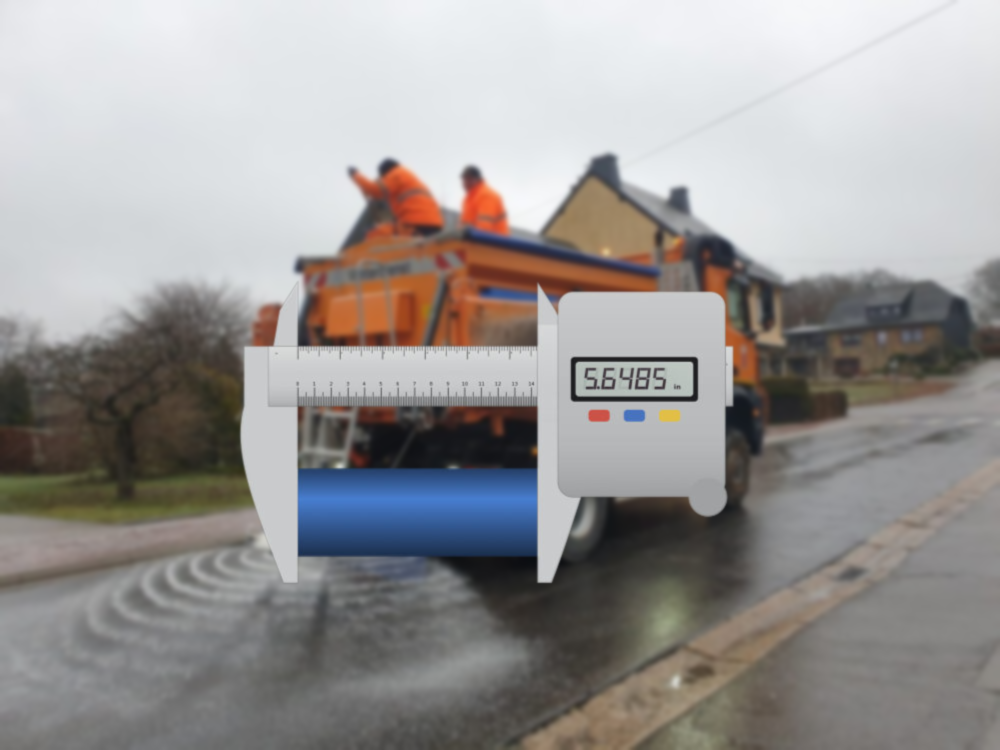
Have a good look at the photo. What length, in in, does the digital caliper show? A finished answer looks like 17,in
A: 5.6485,in
